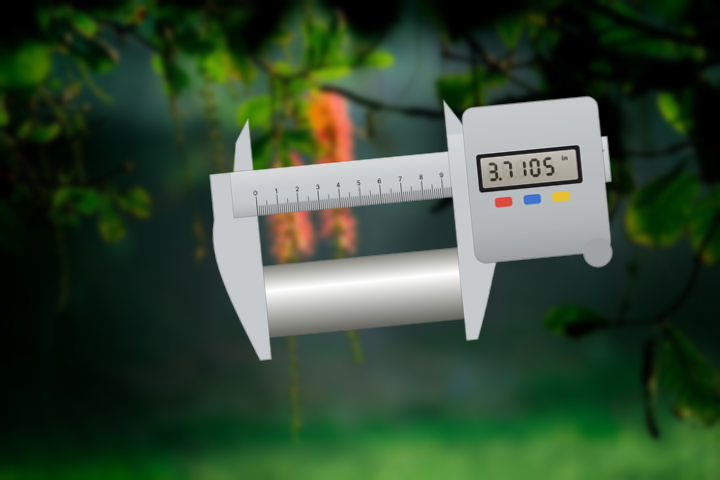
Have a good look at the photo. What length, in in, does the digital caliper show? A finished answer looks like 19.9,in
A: 3.7105,in
